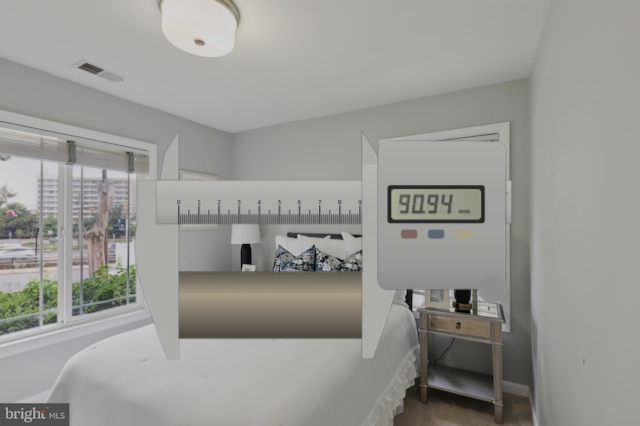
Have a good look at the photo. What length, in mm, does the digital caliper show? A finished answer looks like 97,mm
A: 90.94,mm
